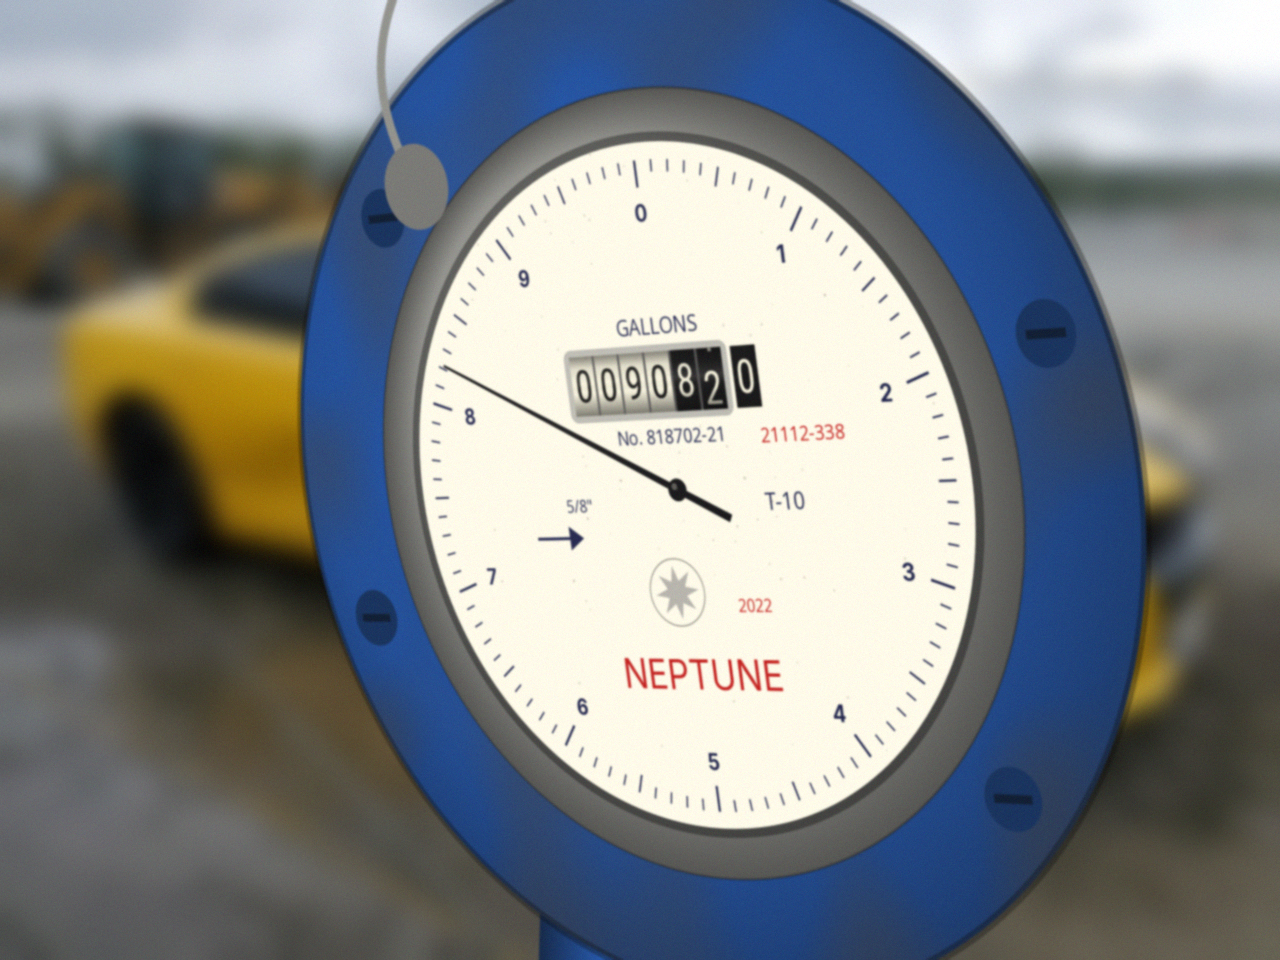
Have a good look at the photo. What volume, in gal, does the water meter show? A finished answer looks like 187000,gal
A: 90818.2,gal
